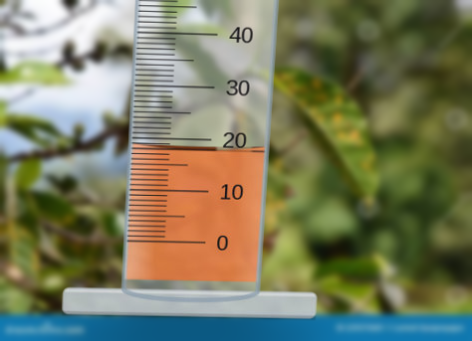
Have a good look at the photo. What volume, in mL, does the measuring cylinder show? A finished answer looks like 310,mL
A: 18,mL
